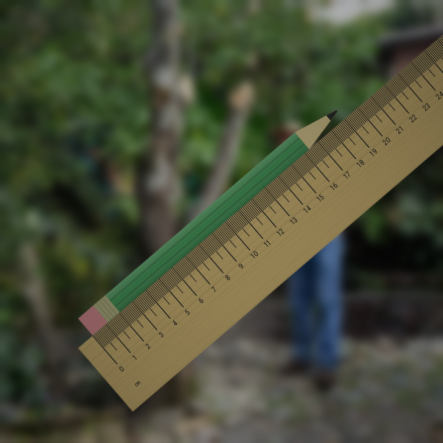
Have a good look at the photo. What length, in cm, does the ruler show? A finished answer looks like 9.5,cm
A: 19,cm
